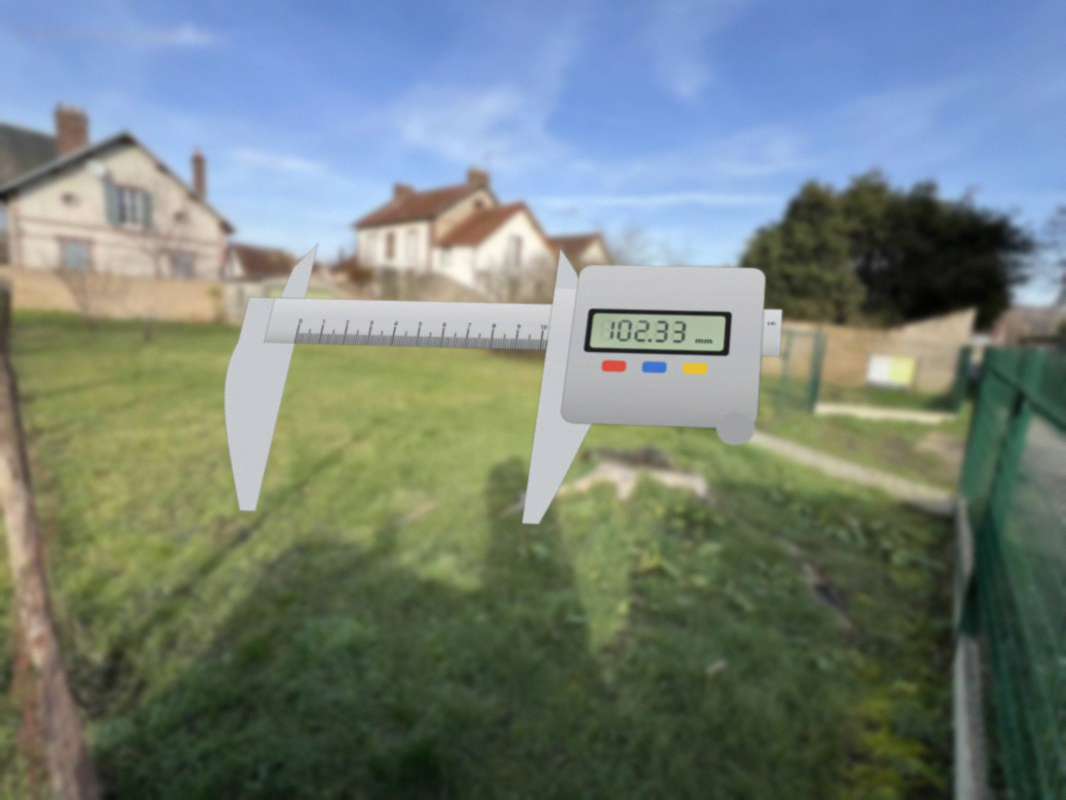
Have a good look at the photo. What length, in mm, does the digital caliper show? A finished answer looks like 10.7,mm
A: 102.33,mm
